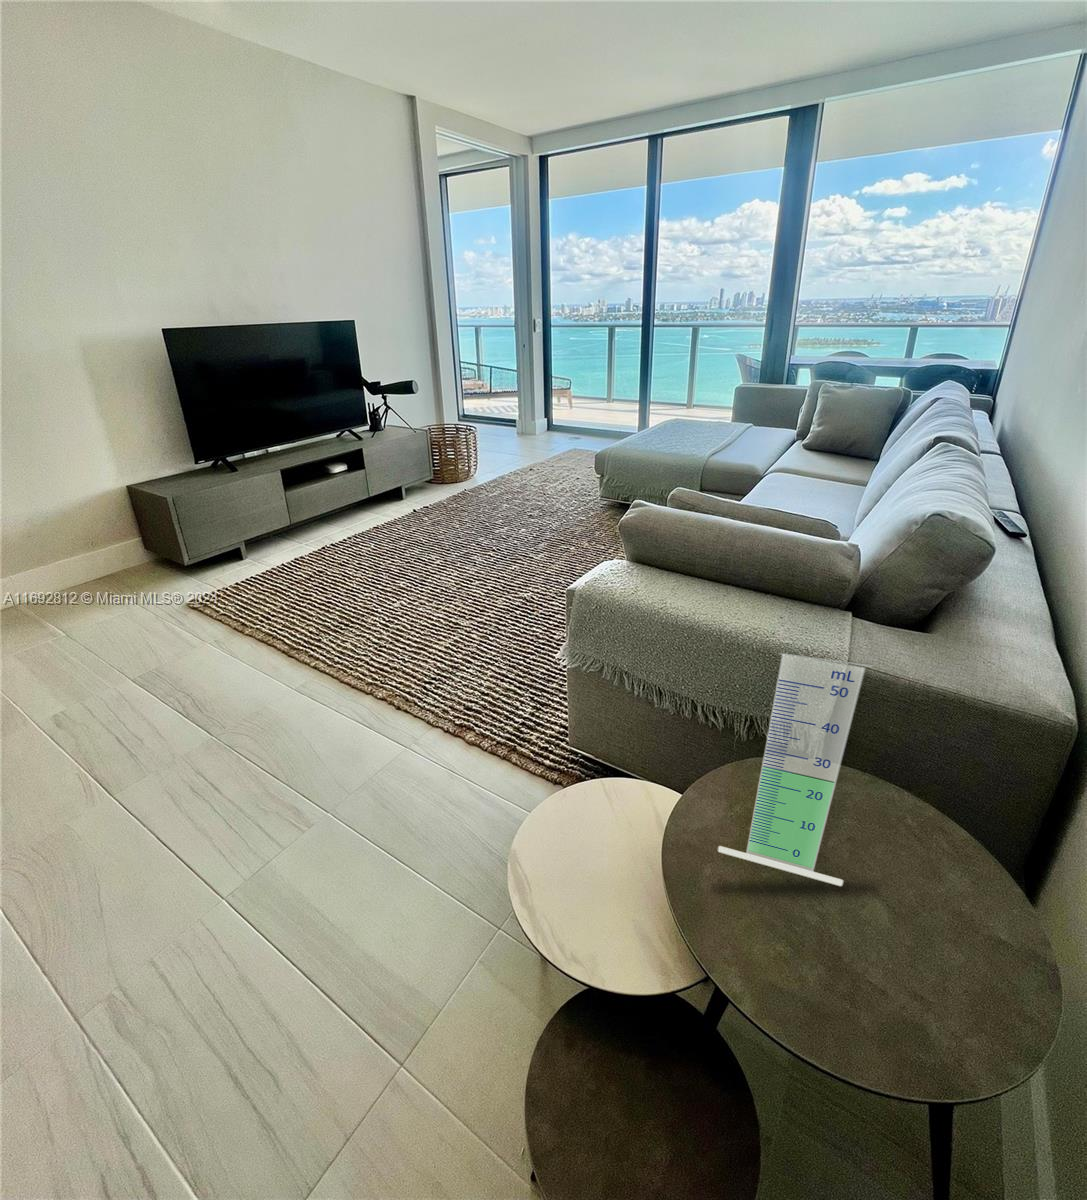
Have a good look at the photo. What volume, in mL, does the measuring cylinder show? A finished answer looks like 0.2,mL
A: 25,mL
